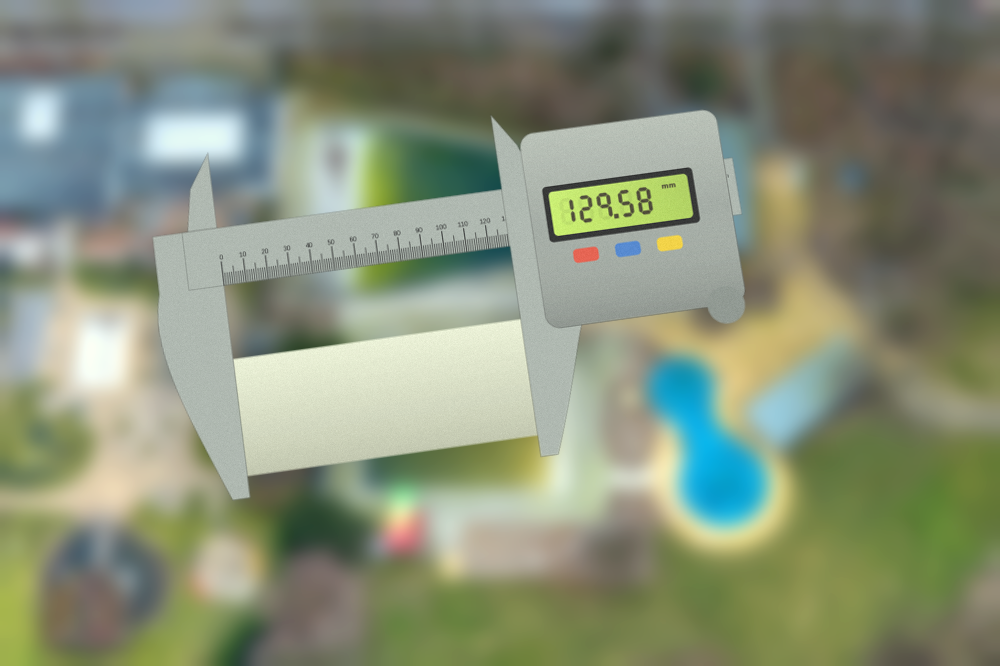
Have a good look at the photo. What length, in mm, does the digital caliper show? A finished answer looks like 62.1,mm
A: 129.58,mm
